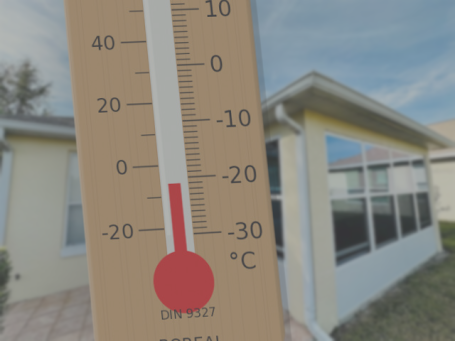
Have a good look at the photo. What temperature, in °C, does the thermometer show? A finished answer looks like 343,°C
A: -21,°C
